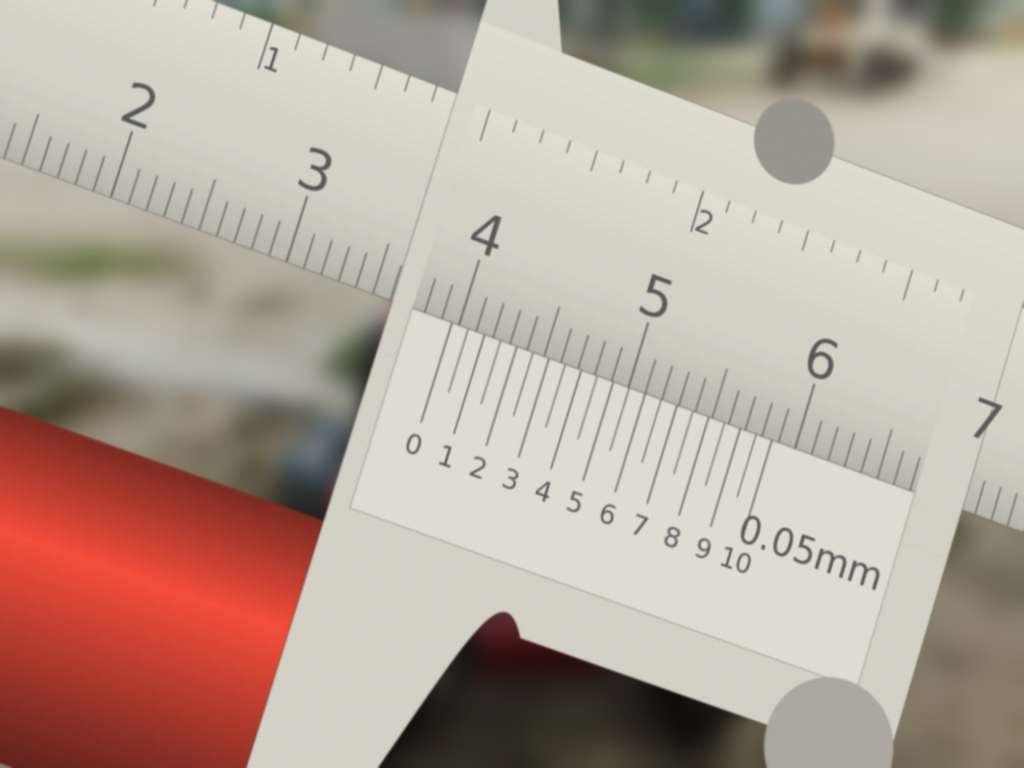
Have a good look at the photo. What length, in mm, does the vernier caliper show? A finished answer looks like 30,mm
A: 39.6,mm
